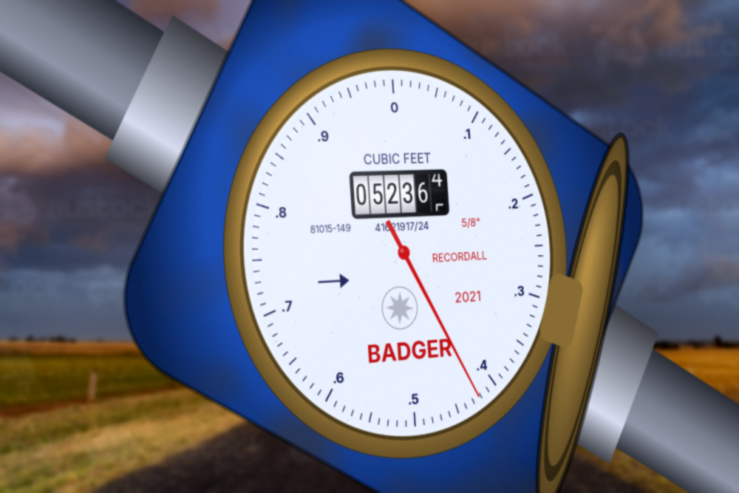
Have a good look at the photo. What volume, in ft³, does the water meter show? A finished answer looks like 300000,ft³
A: 52364.42,ft³
